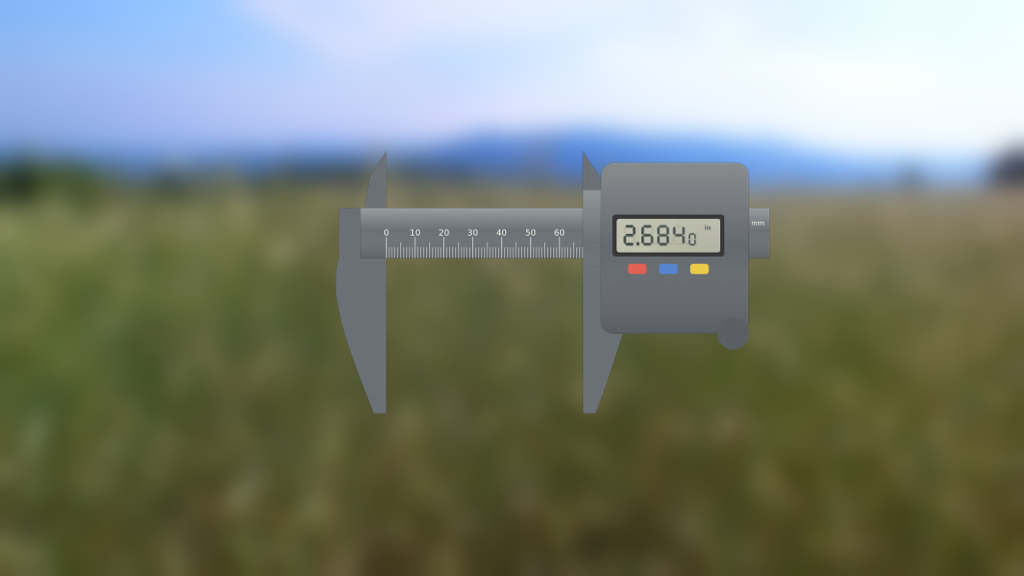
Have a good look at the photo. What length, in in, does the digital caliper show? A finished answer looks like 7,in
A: 2.6840,in
